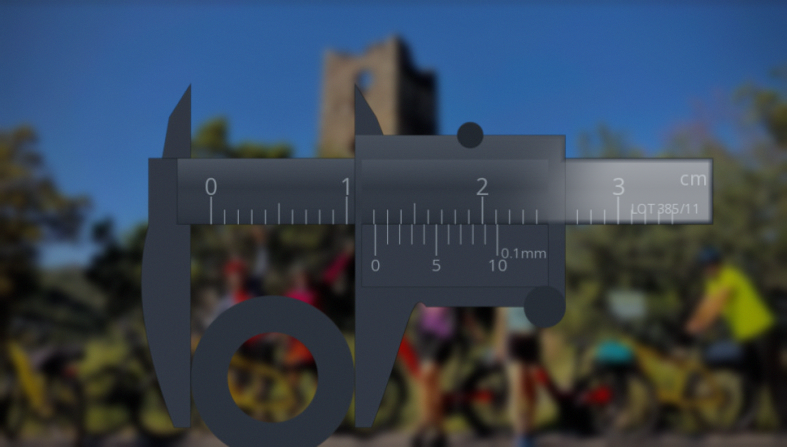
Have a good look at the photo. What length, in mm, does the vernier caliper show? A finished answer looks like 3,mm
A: 12.1,mm
